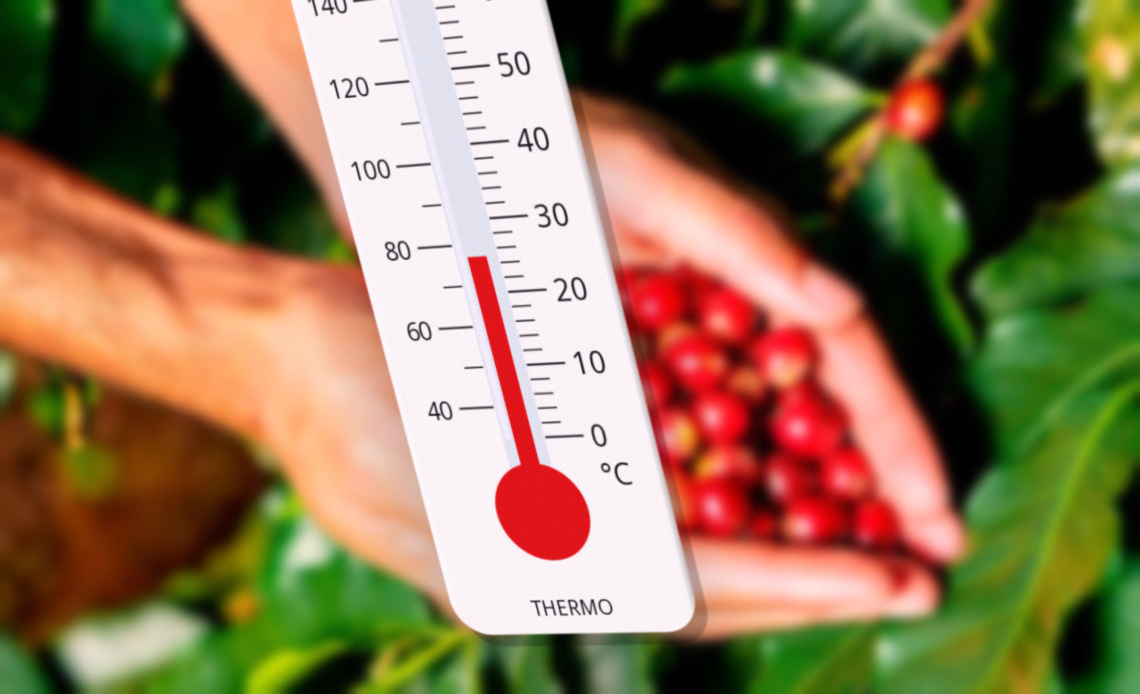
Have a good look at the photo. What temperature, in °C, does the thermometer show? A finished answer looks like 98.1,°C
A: 25,°C
